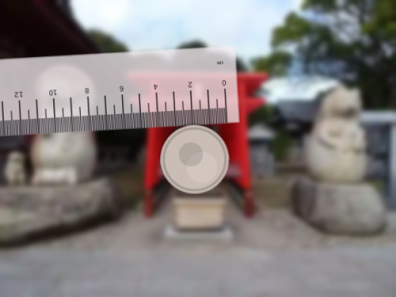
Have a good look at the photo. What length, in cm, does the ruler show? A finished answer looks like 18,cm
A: 4,cm
